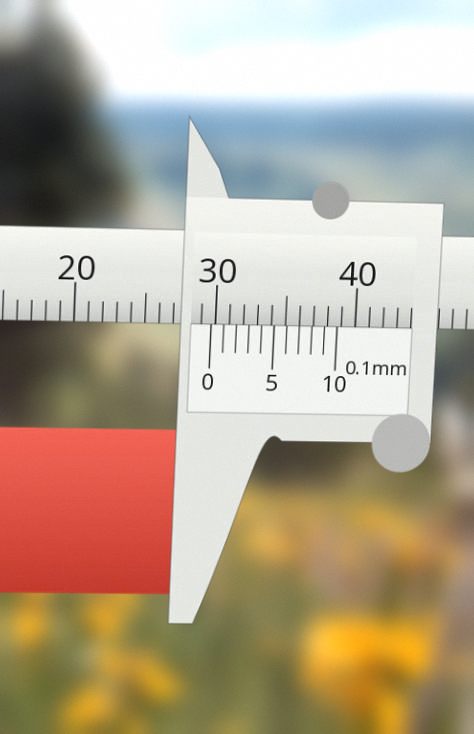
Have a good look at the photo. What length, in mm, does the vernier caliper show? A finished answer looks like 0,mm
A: 29.7,mm
